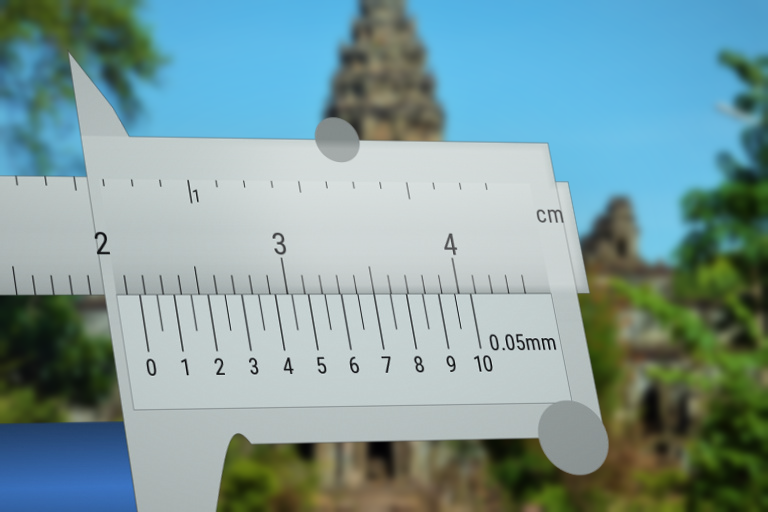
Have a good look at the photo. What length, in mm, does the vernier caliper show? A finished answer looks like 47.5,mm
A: 21.7,mm
